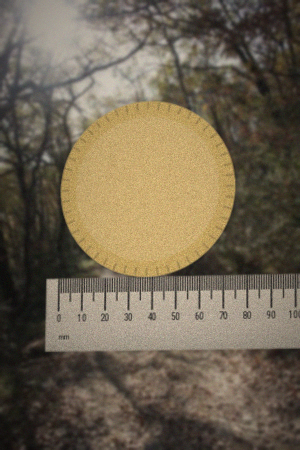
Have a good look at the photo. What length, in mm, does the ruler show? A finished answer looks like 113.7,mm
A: 75,mm
